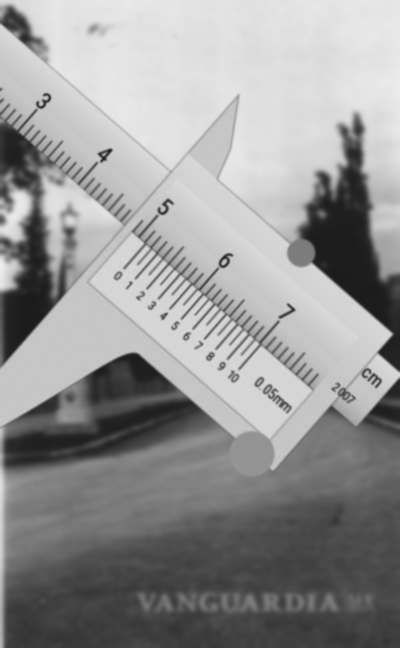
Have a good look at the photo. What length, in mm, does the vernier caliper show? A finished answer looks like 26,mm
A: 51.2,mm
